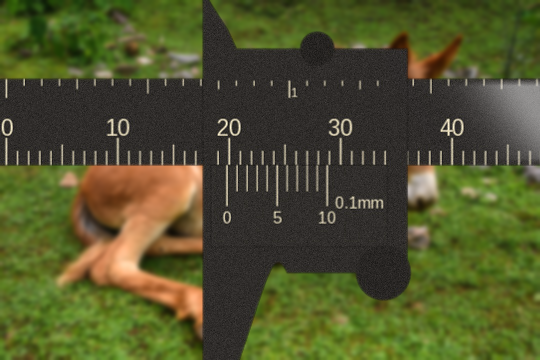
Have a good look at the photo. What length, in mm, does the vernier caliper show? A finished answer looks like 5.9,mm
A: 19.8,mm
